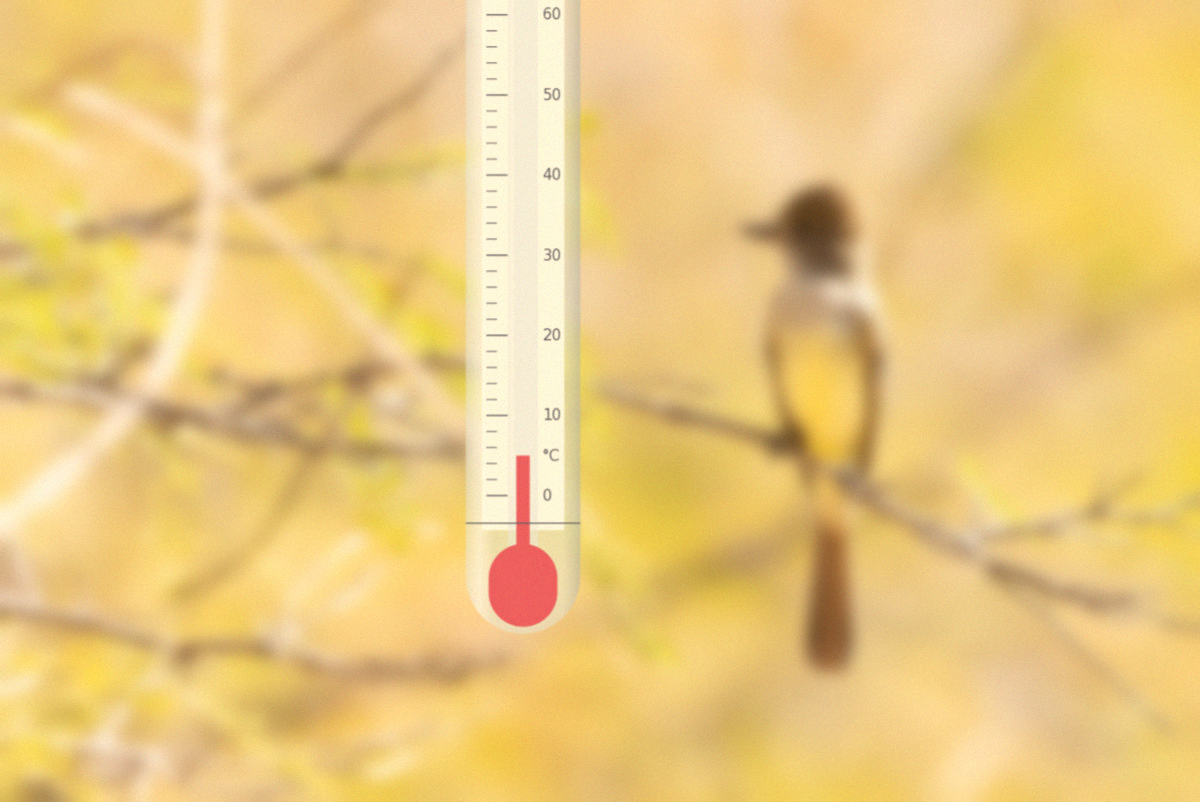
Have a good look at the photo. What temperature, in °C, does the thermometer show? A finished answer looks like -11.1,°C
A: 5,°C
